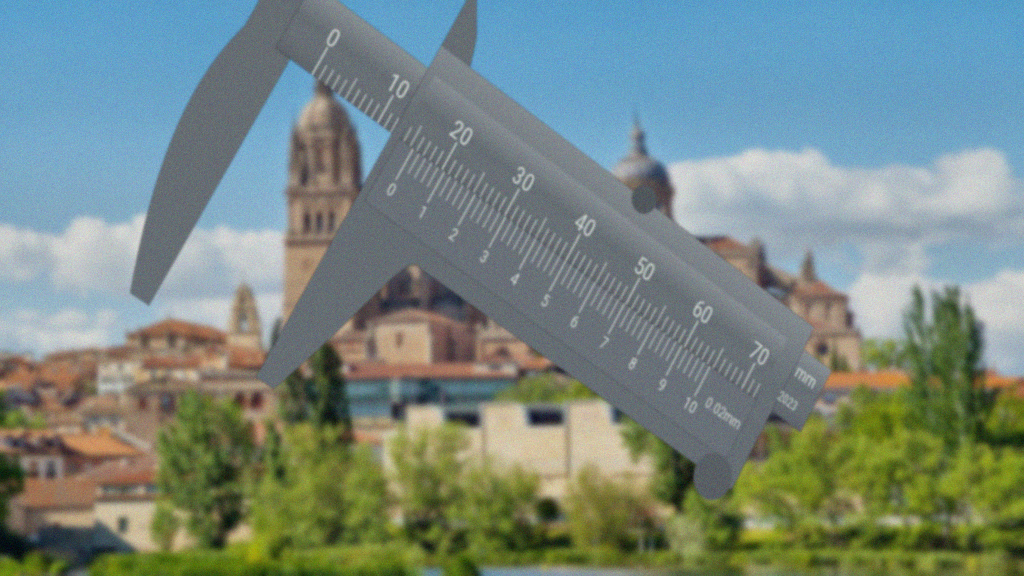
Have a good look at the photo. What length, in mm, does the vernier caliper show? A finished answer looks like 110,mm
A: 15.5,mm
